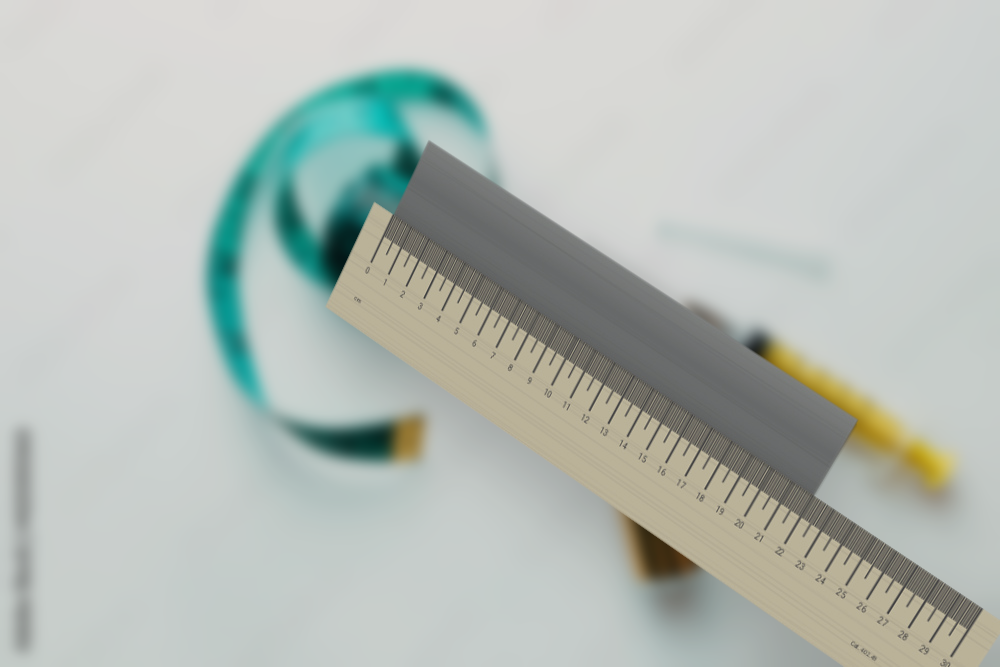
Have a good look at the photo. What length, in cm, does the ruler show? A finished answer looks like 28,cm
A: 22,cm
